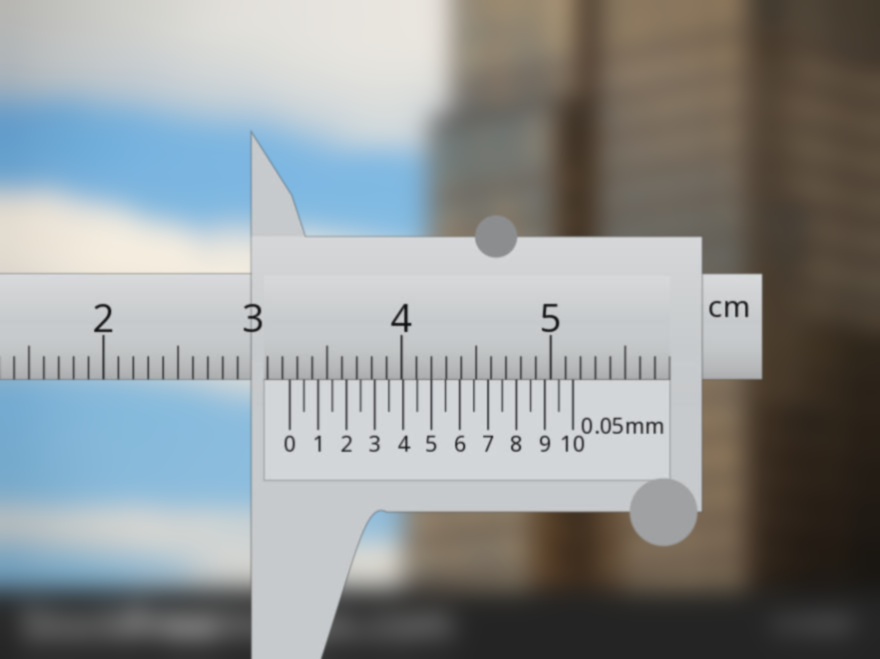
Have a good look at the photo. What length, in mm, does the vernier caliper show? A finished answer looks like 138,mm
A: 32.5,mm
